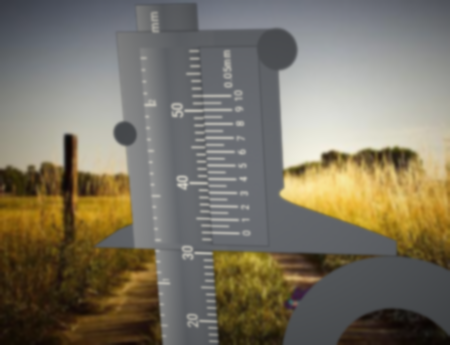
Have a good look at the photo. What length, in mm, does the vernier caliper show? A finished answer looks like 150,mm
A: 33.0,mm
